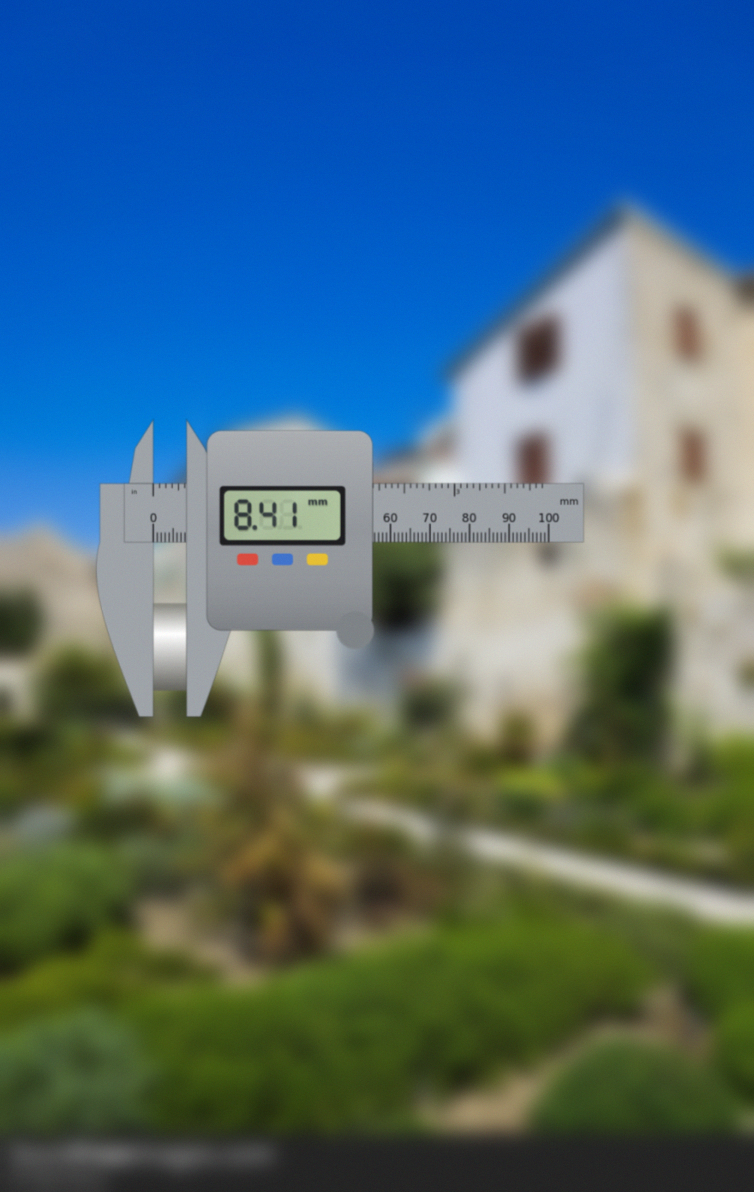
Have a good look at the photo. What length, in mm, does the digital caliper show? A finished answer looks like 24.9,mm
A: 8.41,mm
